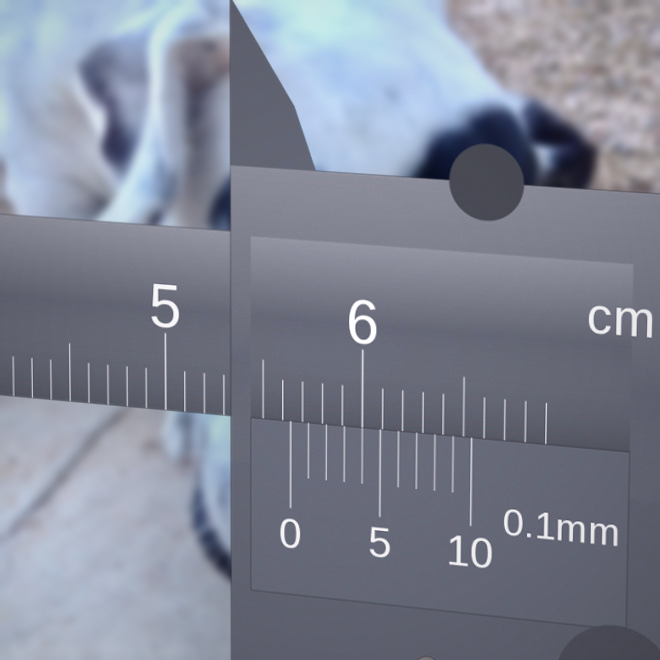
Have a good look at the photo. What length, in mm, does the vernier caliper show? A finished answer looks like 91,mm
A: 56.4,mm
